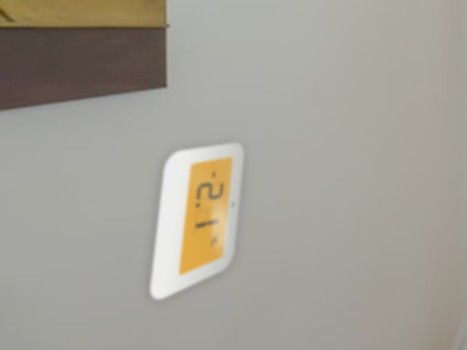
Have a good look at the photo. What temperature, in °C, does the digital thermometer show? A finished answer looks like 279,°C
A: -2.1,°C
